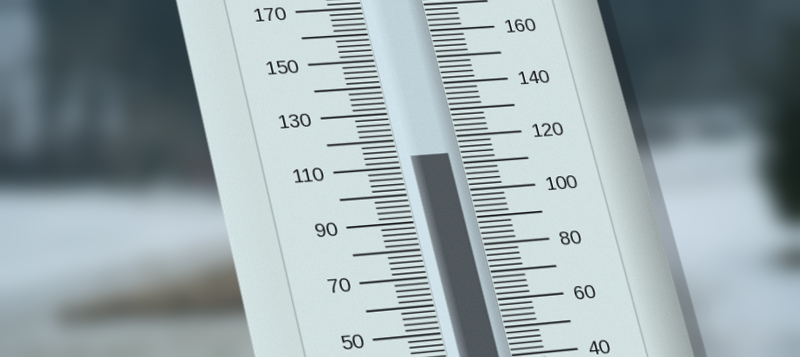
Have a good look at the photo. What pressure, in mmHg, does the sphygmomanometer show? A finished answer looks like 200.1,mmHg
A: 114,mmHg
